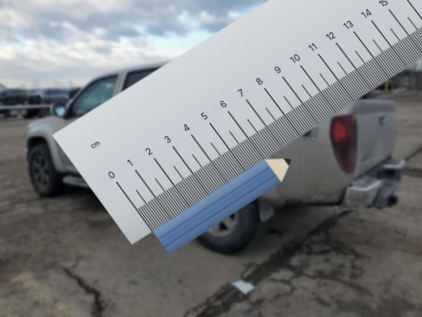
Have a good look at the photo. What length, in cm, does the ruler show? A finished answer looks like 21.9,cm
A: 7,cm
